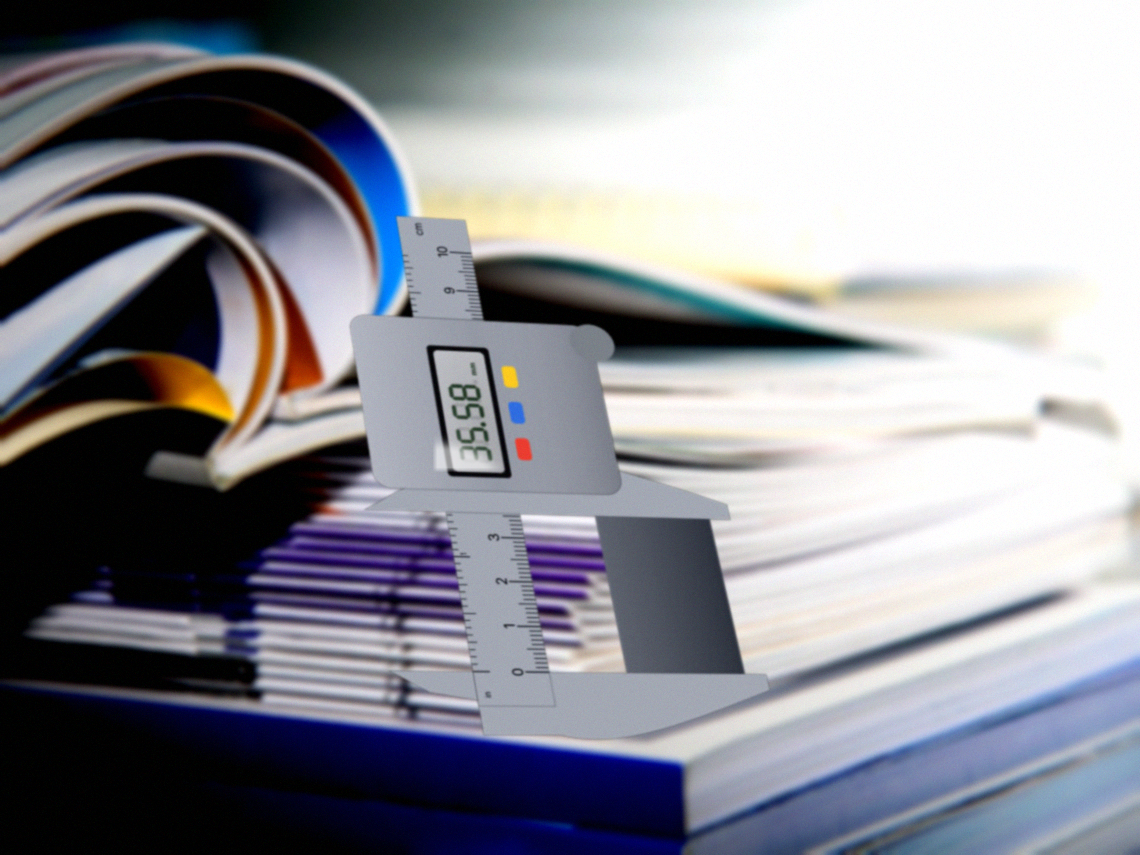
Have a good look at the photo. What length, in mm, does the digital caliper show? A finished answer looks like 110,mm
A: 35.58,mm
